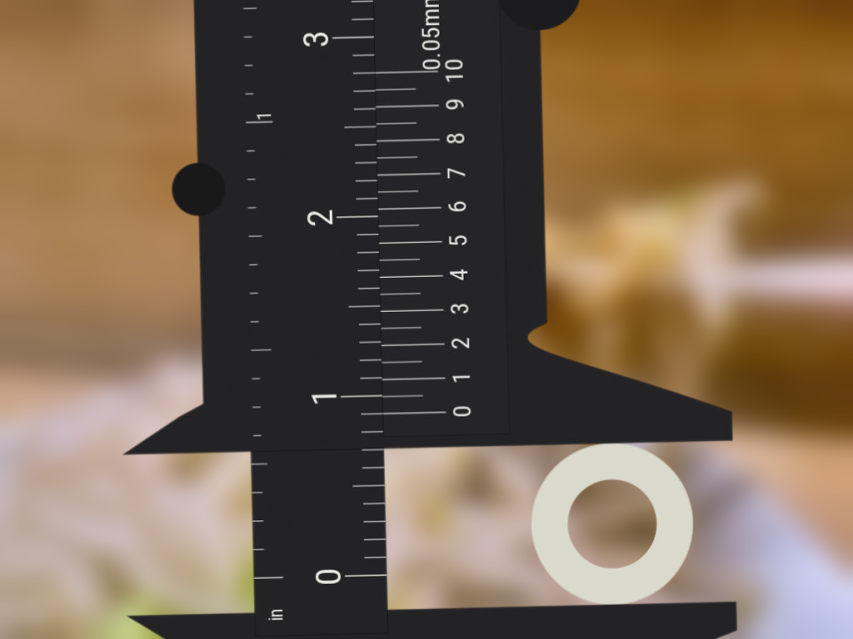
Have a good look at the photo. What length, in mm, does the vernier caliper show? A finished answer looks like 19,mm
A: 9.0,mm
